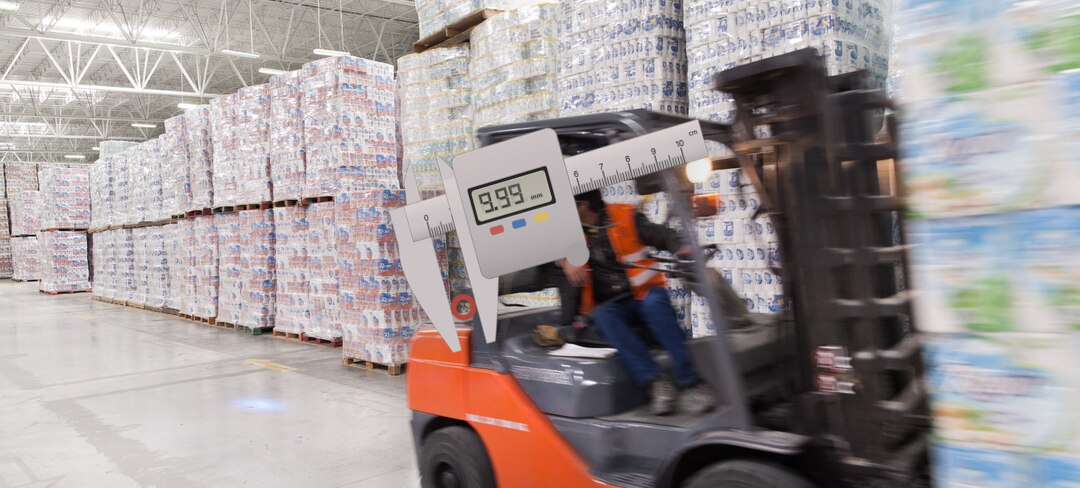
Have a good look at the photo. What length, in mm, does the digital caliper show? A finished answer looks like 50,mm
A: 9.99,mm
